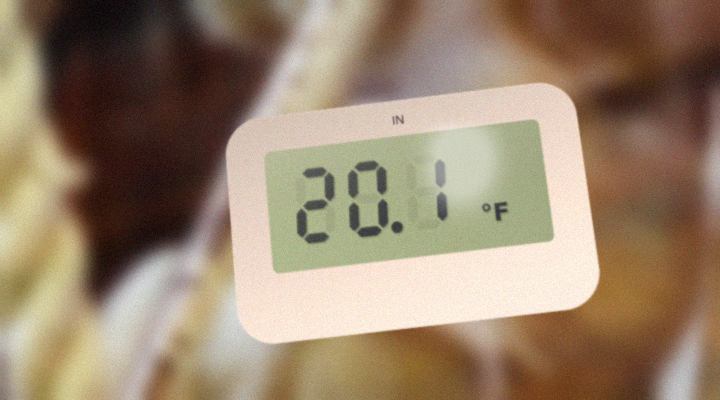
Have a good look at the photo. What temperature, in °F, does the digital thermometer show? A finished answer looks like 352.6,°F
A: 20.1,°F
